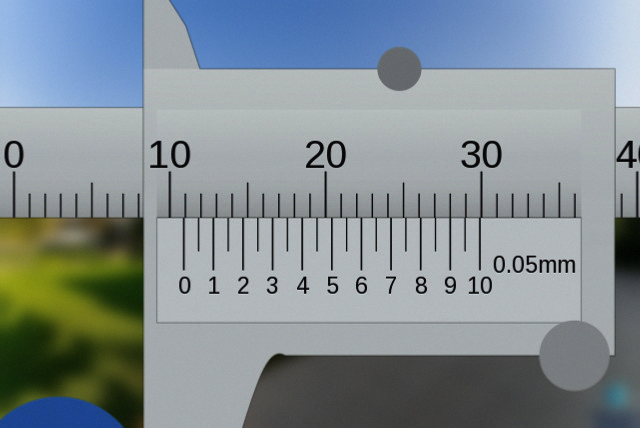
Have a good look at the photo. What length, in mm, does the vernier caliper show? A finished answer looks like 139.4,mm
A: 10.9,mm
